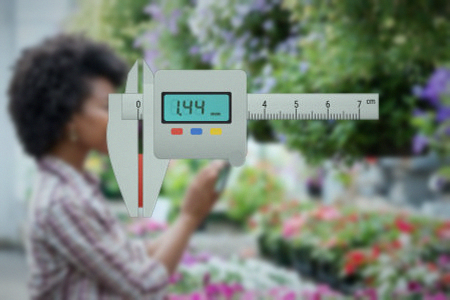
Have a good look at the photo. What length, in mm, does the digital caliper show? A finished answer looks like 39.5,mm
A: 1.44,mm
